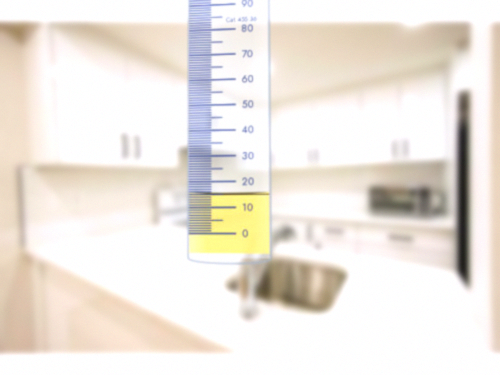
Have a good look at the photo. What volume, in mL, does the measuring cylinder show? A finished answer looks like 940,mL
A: 15,mL
